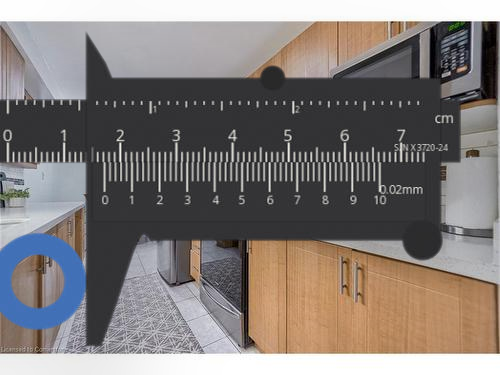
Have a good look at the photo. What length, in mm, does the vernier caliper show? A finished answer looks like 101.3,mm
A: 17.2,mm
